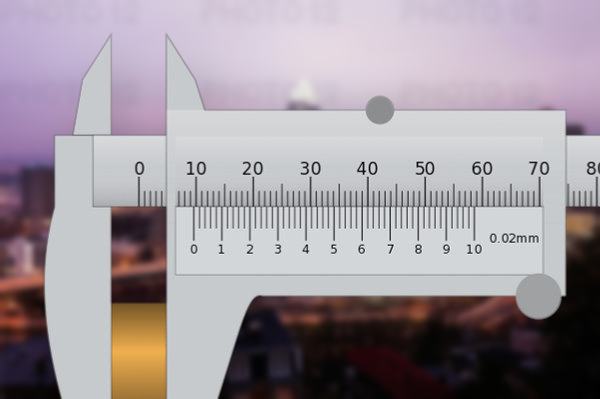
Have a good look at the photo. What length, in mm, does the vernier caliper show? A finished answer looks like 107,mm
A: 9.6,mm
